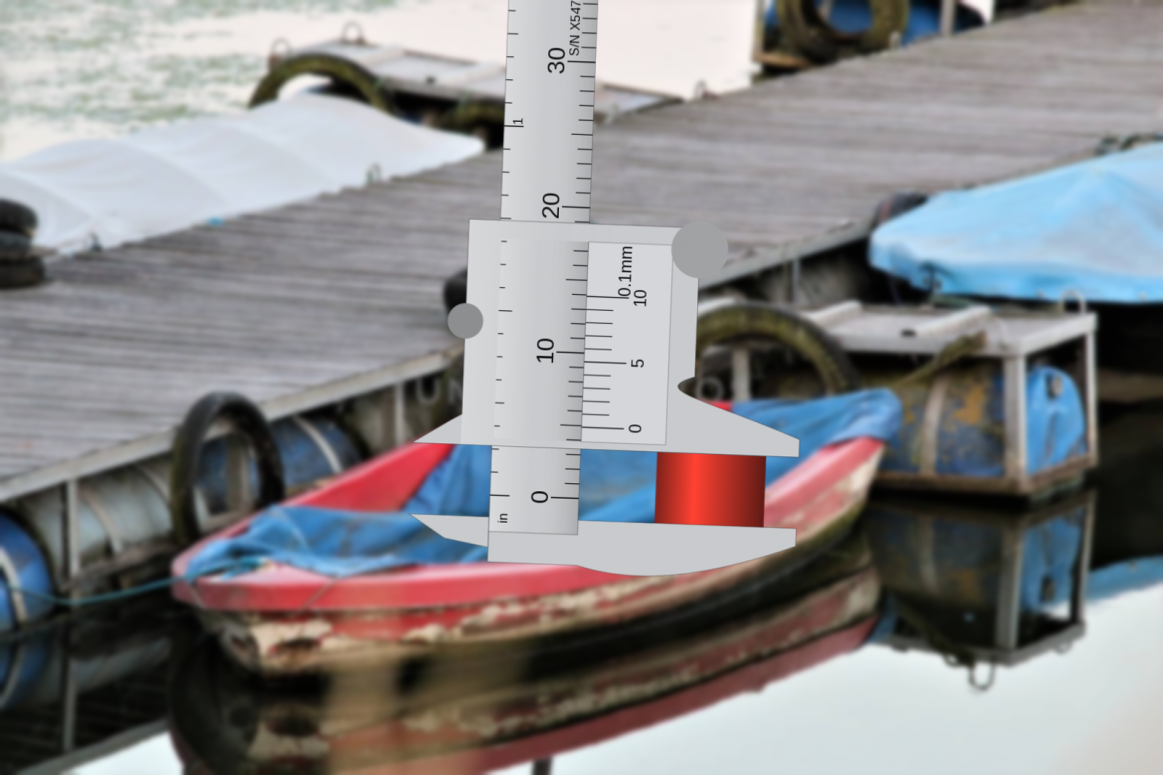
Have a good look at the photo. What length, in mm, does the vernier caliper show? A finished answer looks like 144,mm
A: 4.9,mm
